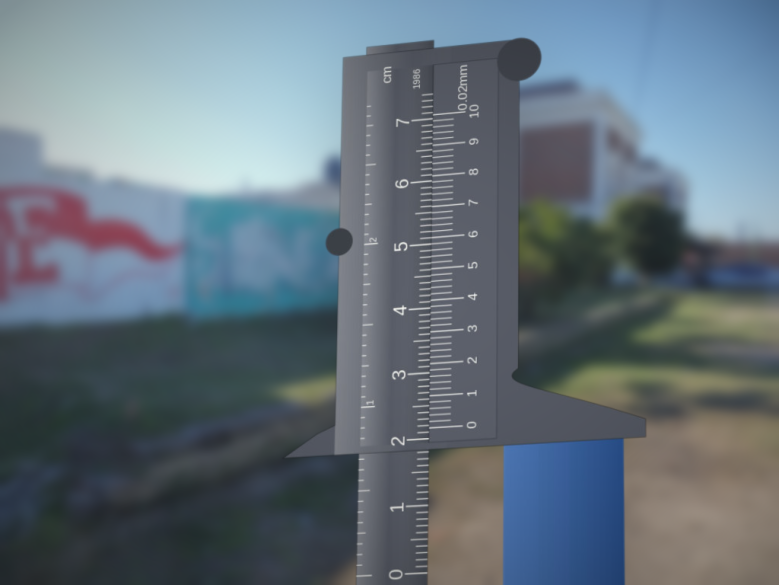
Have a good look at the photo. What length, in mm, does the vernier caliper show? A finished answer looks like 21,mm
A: 21.6,mm
